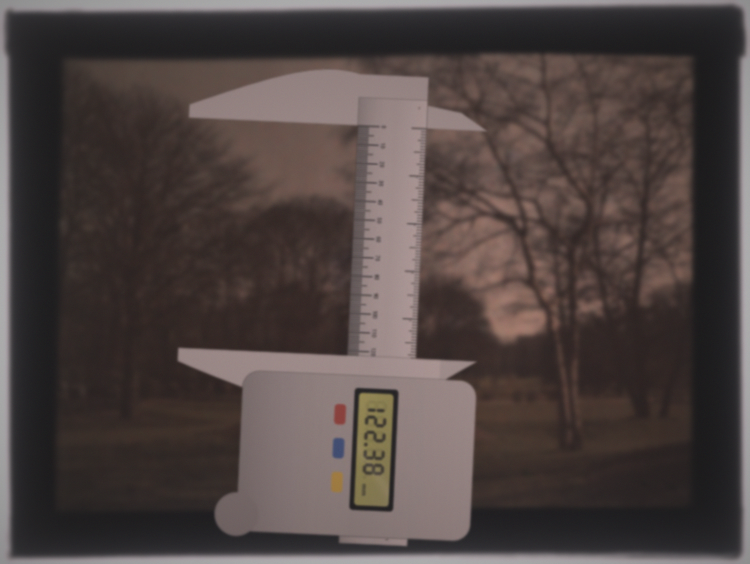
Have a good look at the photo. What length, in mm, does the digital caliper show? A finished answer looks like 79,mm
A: 122.38,mm
